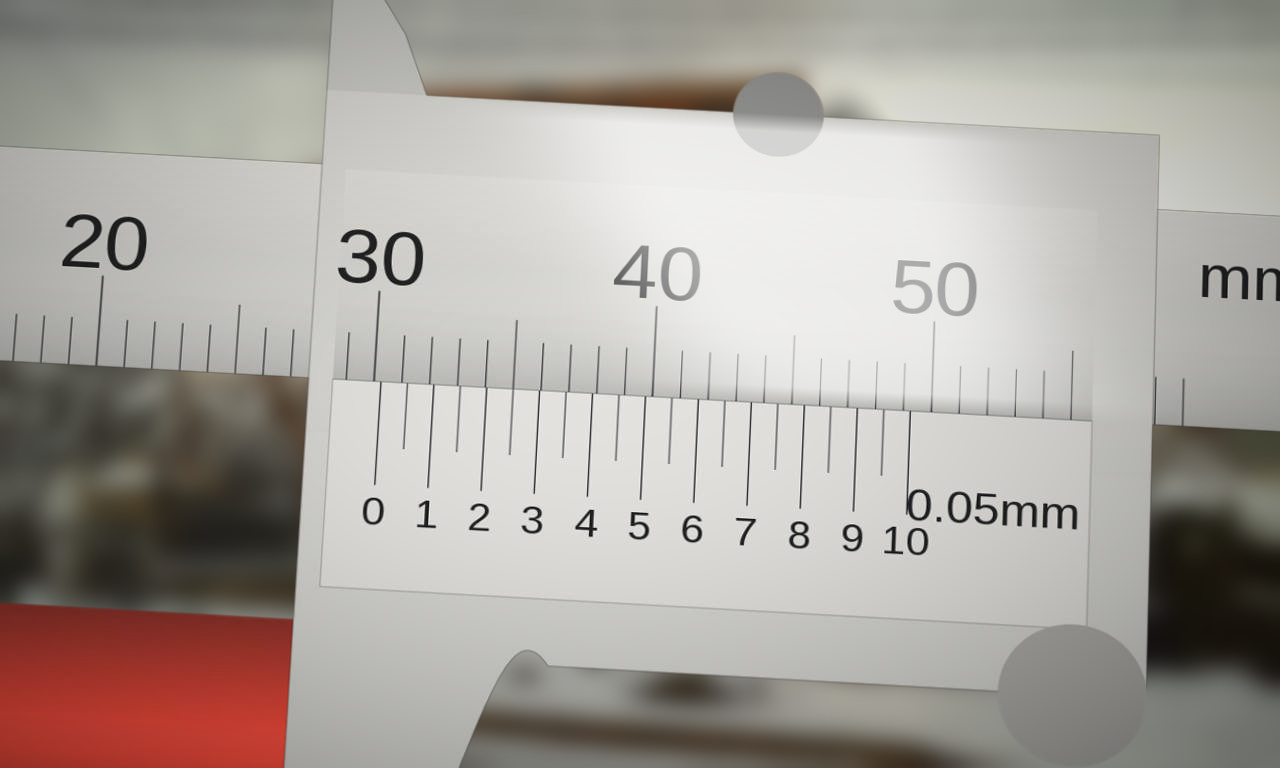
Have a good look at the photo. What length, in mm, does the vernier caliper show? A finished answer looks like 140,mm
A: 30.25,mm
